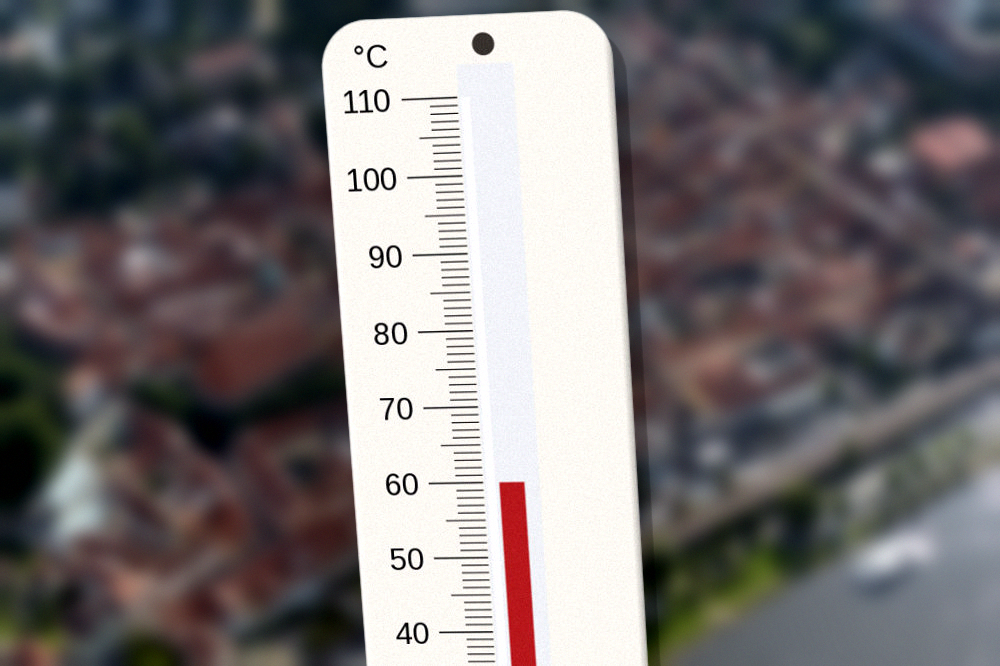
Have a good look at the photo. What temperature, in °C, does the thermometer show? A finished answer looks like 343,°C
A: 60,°C
